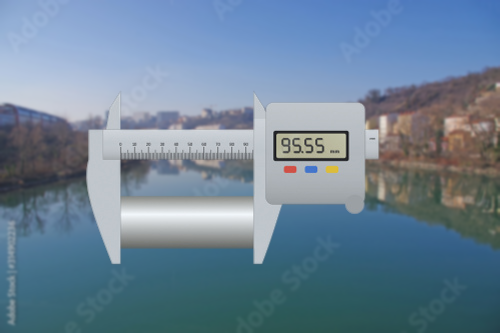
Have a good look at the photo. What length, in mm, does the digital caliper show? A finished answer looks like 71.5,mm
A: 95.55,mm
